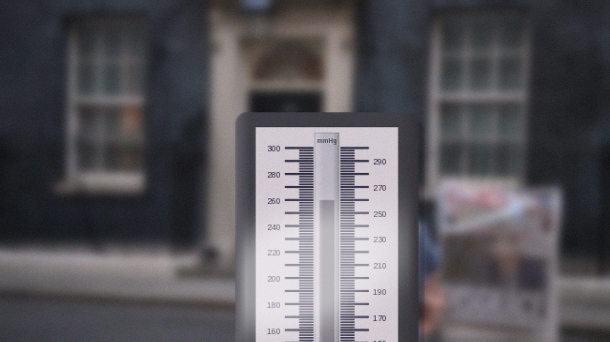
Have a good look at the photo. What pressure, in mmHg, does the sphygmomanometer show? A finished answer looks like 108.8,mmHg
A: 260,mmHg
